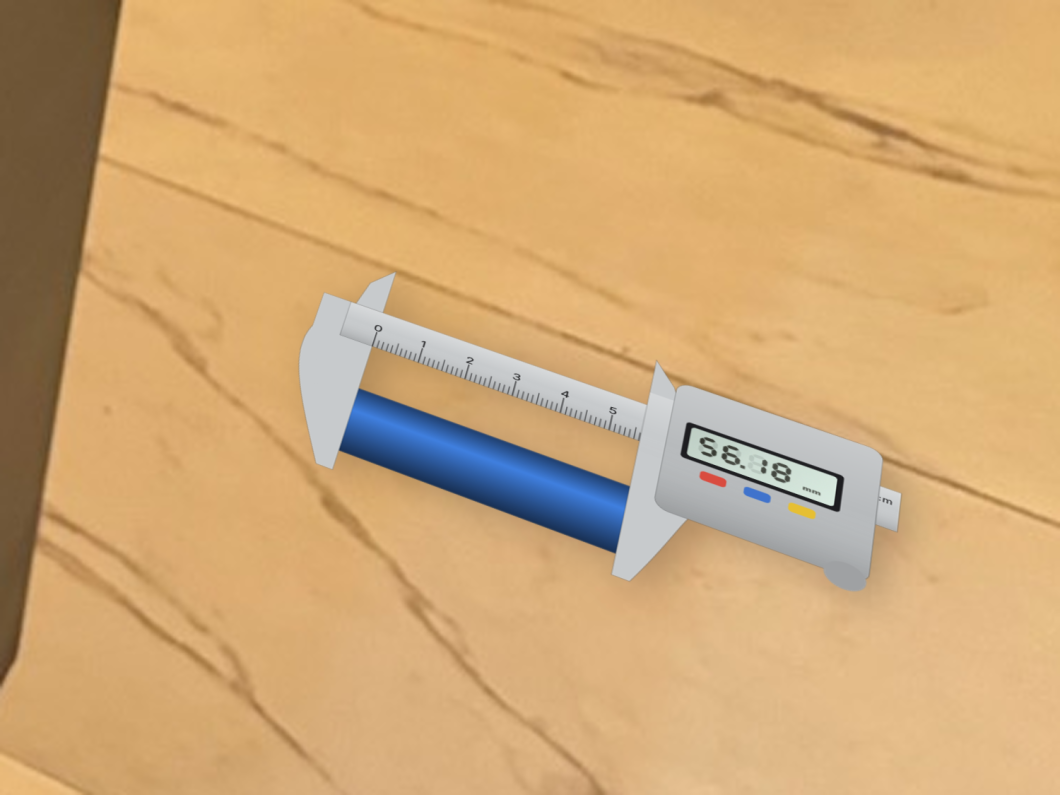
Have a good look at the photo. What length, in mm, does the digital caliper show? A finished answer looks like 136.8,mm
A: 56.18,mm
